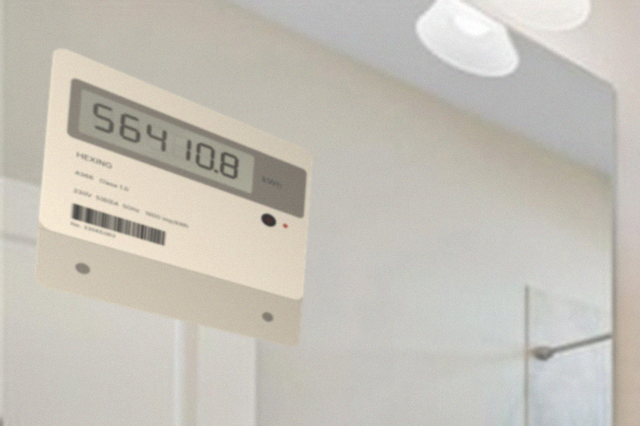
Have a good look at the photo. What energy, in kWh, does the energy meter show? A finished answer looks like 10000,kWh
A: 56410.8,kWh
